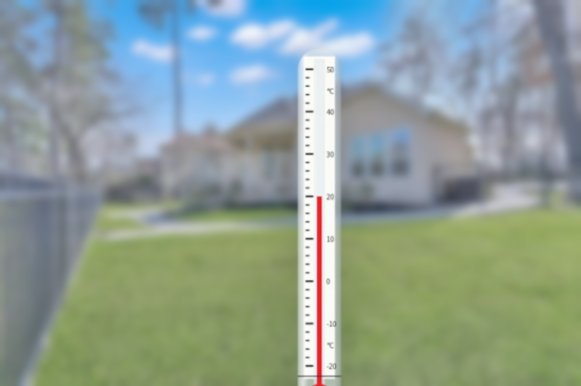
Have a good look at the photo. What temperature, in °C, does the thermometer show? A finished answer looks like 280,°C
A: 20,°C
